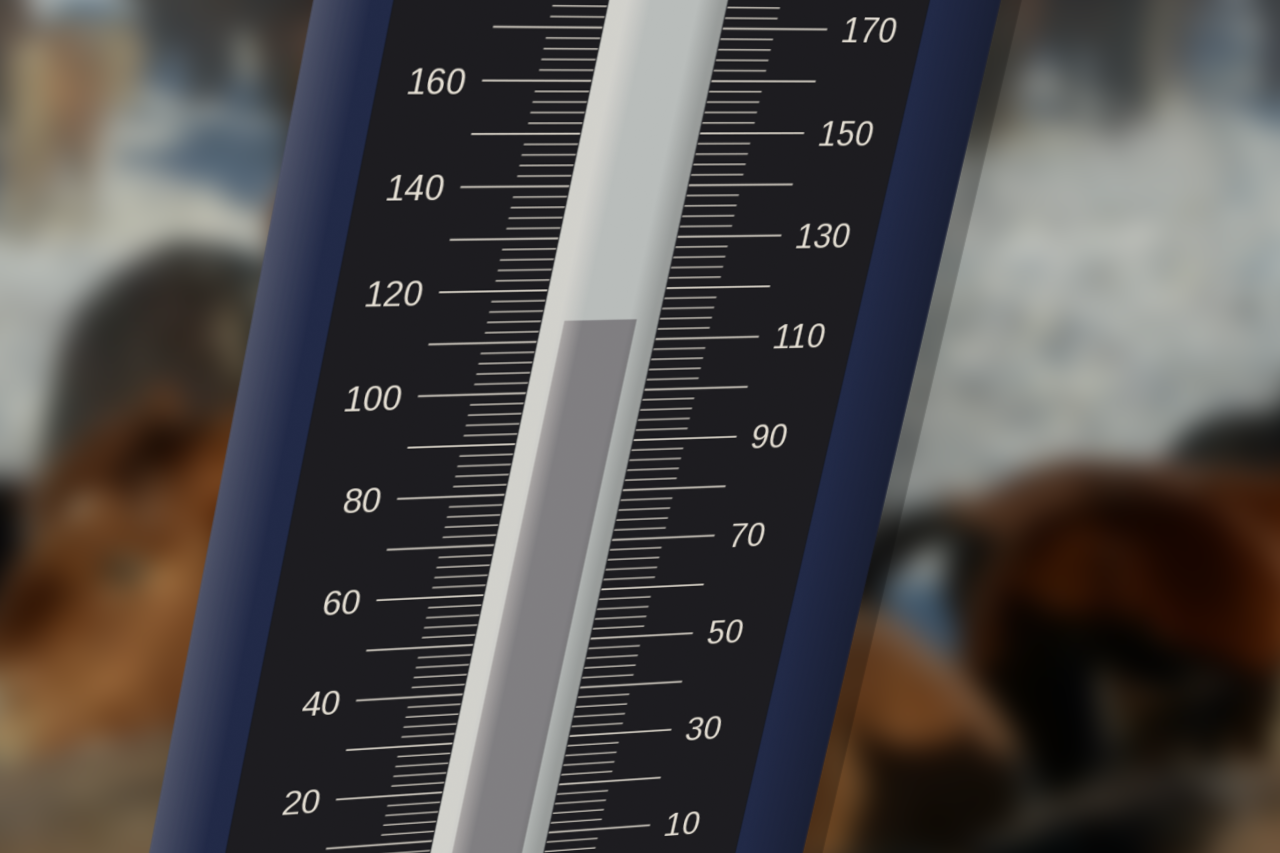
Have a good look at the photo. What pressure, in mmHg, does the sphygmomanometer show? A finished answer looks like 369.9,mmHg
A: 114,mmHg
